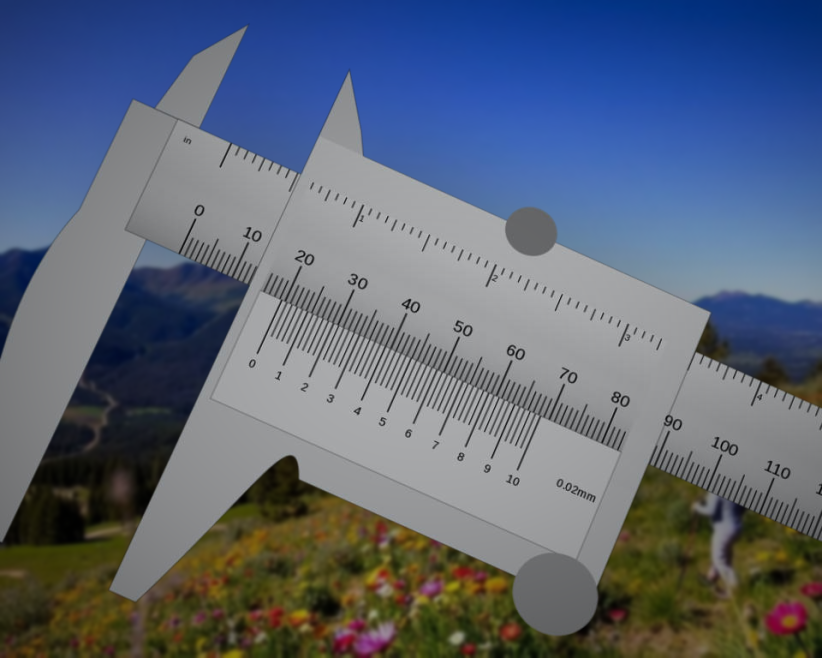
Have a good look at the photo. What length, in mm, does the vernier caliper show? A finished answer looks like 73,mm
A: 19.4,mm
